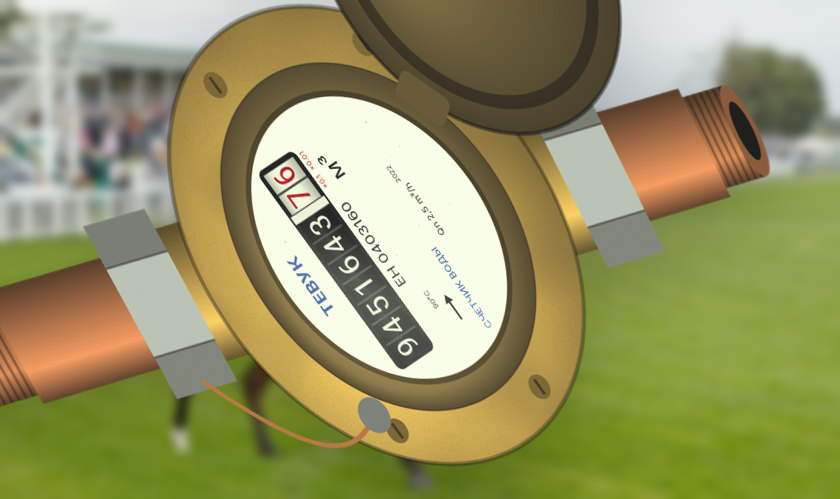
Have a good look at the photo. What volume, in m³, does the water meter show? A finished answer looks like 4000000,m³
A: 9451643.76,m³
